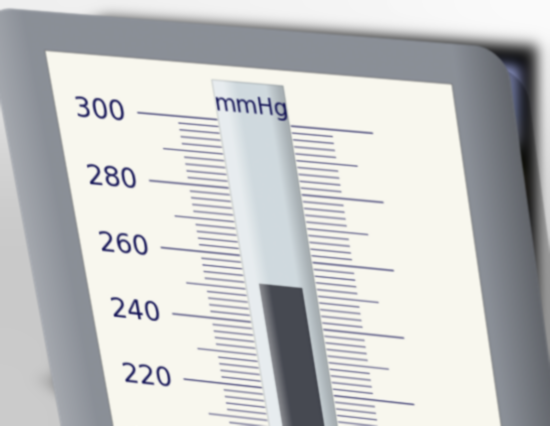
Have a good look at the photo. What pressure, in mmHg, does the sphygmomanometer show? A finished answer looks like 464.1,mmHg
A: 252,mmHg
